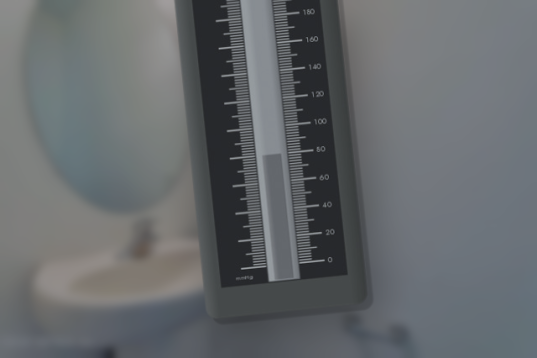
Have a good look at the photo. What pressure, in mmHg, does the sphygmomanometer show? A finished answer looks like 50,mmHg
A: 80,mmHg
